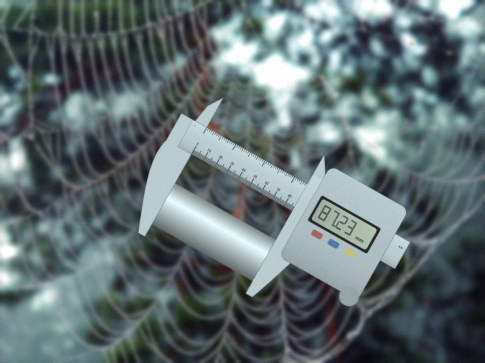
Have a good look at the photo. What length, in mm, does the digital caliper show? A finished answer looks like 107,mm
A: 87.23,mm
